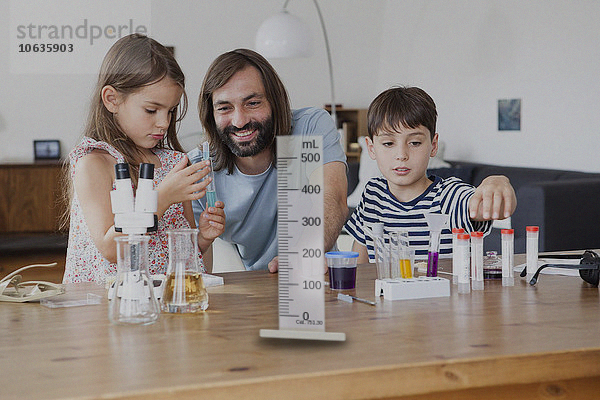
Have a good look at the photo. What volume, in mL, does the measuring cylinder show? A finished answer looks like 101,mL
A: 400,mL
